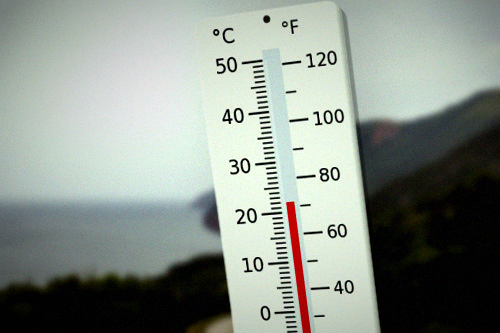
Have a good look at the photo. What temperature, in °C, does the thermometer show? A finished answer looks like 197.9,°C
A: 22,°C
